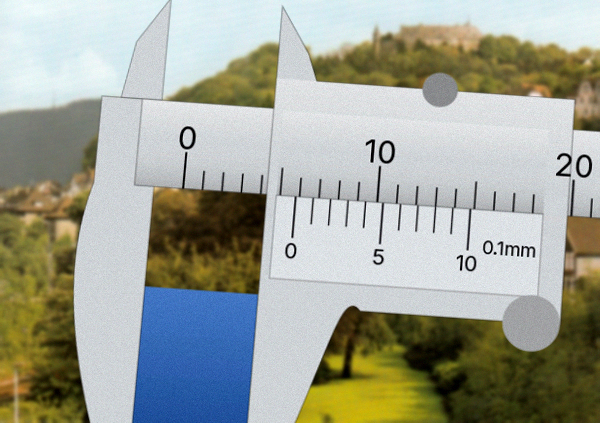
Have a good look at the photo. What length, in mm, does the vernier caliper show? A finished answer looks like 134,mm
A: 5.8,mm
